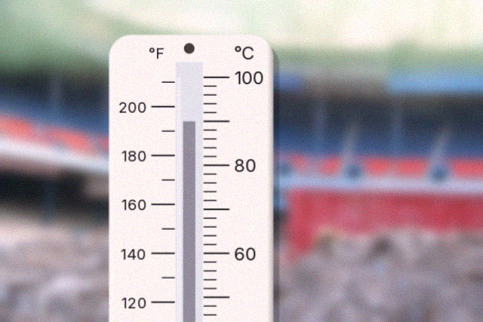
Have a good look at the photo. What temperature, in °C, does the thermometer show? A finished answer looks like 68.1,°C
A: 90,°C
